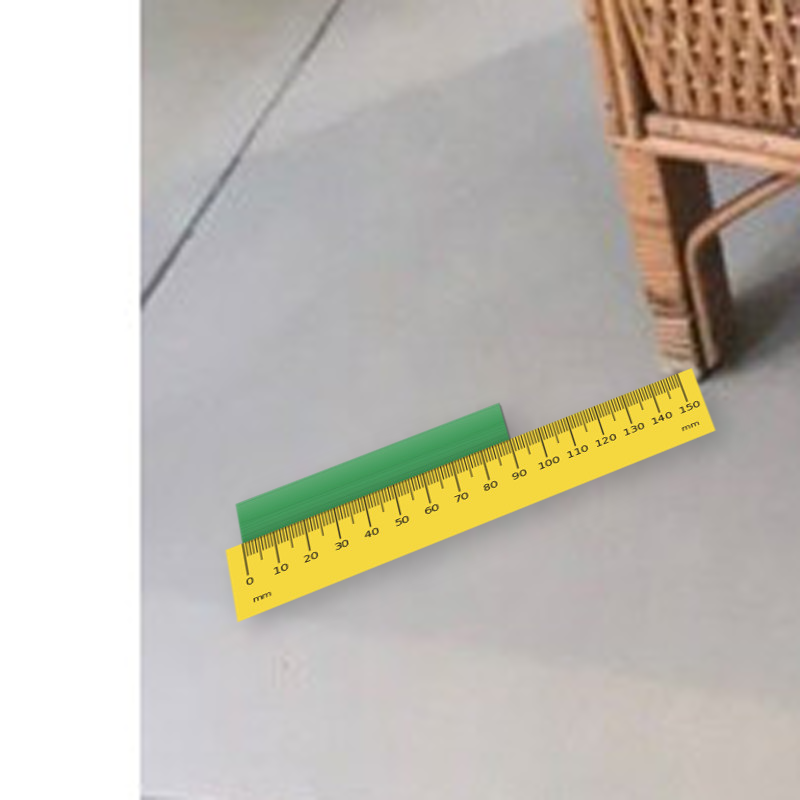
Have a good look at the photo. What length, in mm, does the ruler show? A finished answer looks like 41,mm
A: 90,mm
